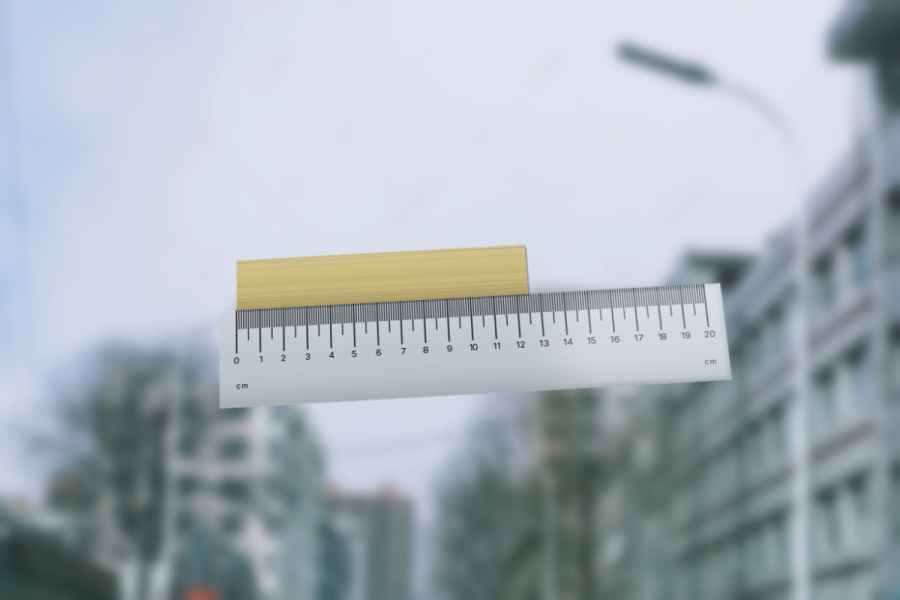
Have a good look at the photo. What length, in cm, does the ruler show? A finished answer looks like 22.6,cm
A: 12.5,cm
